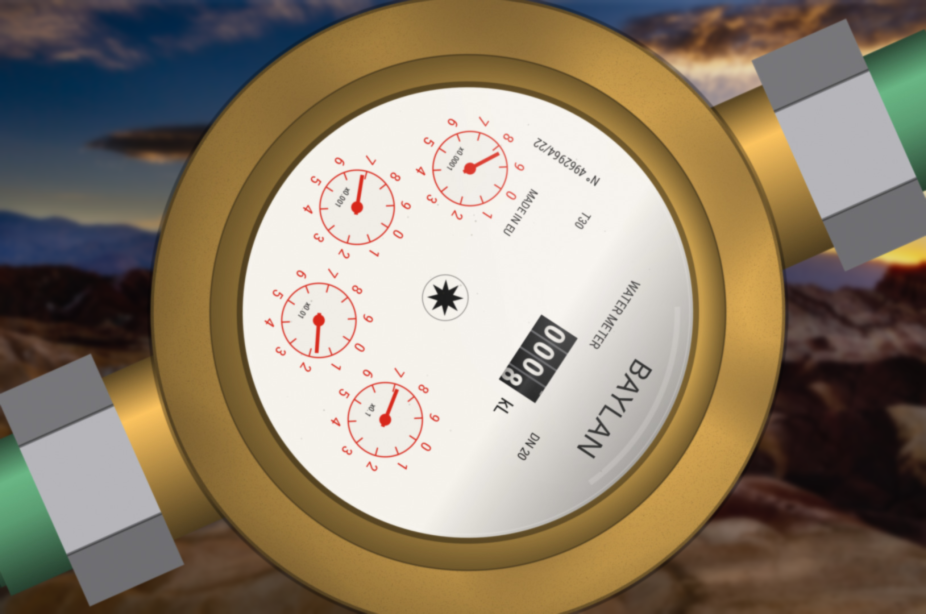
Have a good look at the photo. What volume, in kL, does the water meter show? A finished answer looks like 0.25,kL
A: 7.7168,kL
